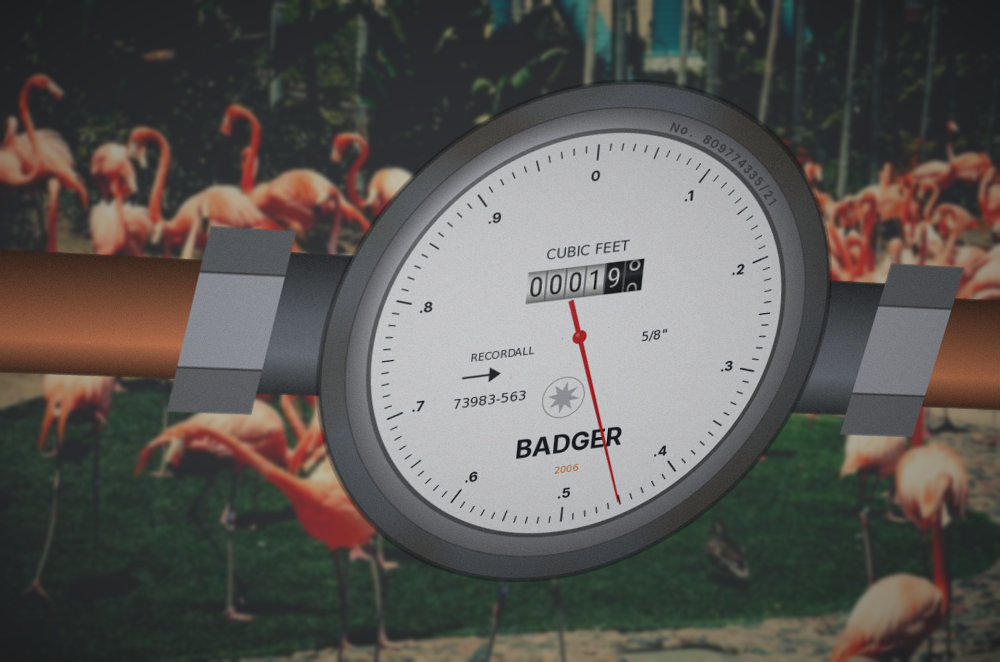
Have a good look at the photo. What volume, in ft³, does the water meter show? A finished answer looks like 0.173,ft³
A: 198.45,ft³
